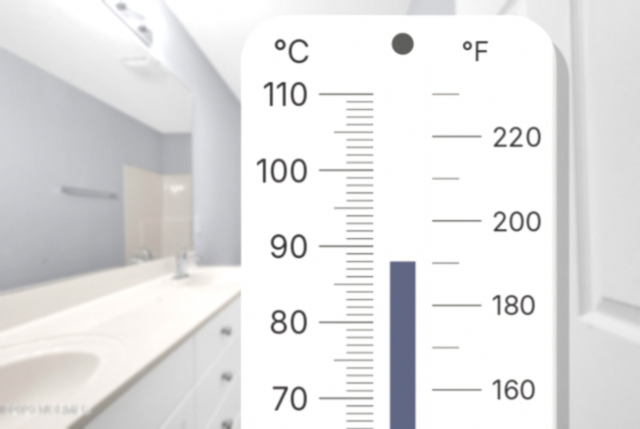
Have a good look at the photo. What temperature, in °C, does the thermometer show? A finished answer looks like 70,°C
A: 88,°C
